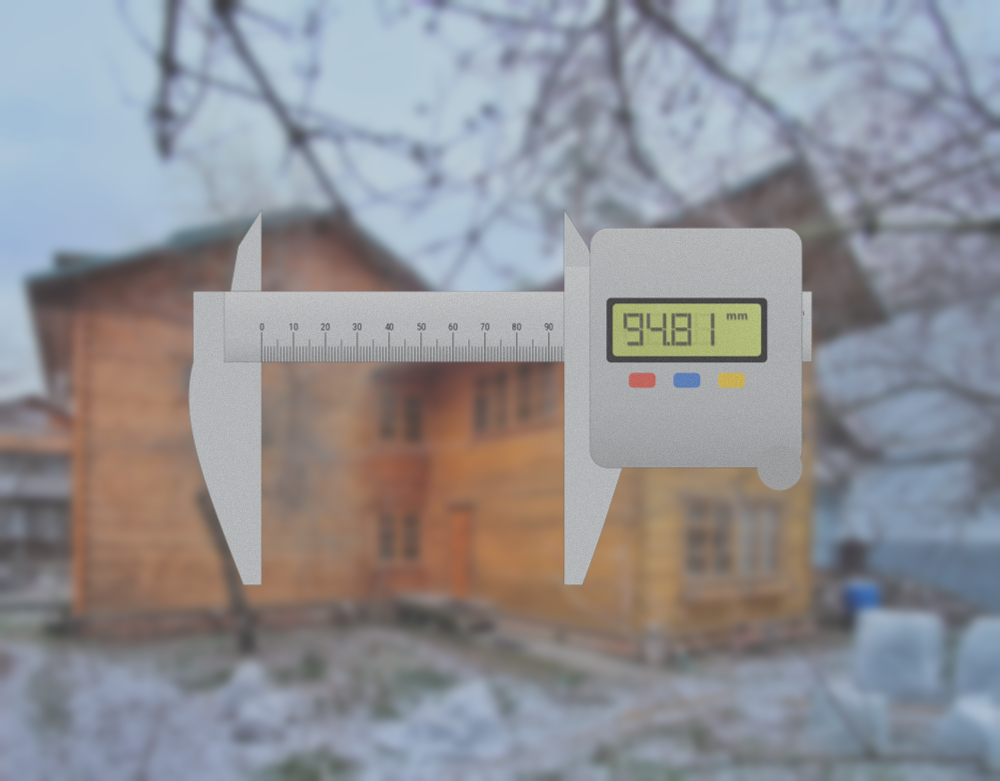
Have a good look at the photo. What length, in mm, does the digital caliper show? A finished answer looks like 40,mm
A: 94.81,mm
